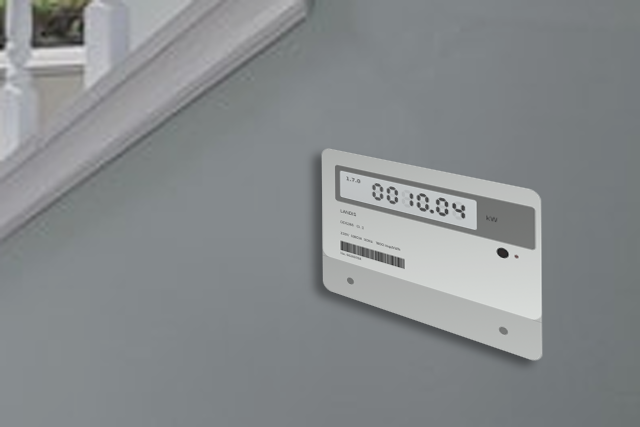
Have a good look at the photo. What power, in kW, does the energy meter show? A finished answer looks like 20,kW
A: 10.04,kW
